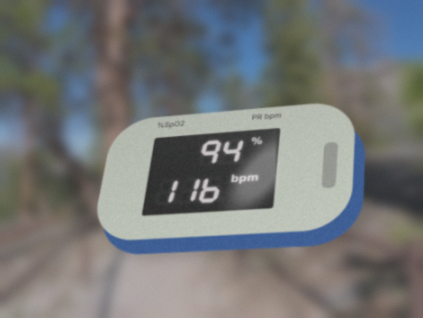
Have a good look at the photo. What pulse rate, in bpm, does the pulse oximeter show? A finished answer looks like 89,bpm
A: 116,bpm
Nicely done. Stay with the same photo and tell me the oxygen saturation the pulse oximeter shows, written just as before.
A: 94,%
